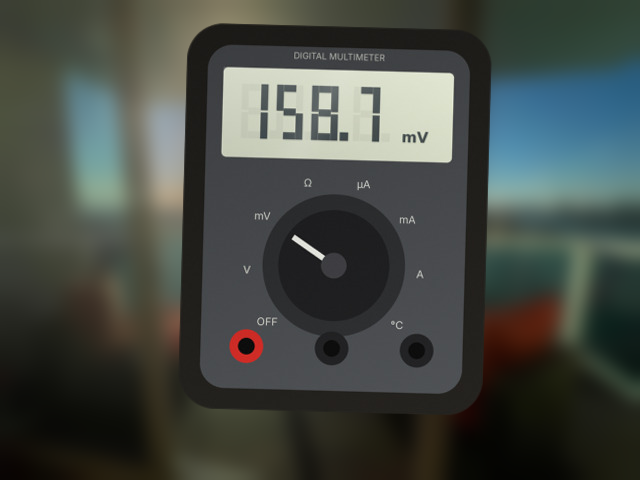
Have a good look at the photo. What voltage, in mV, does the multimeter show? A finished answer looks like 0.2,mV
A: 158.7,mV
